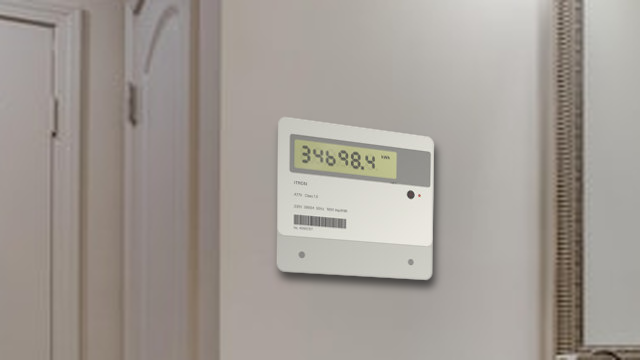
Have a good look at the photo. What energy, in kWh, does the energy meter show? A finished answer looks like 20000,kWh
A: 34698.4,kWh
